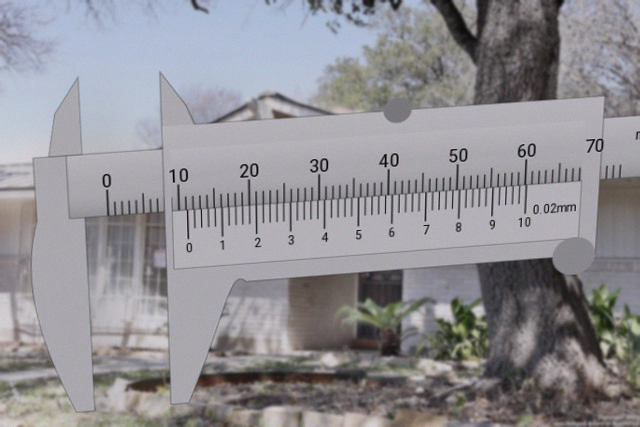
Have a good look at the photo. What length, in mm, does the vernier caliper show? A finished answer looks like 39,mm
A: 11.2,mm
